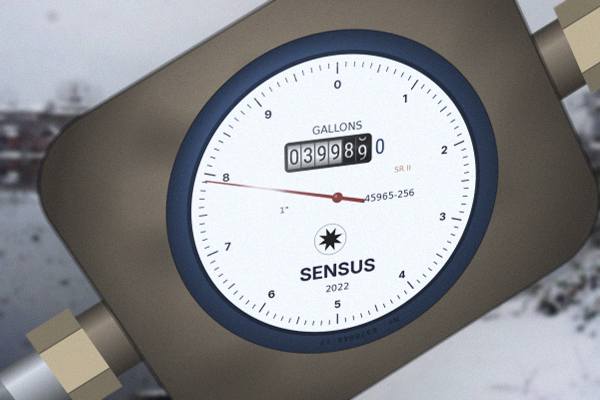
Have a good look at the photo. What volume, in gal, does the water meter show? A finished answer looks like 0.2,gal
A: 399887.9,gal
